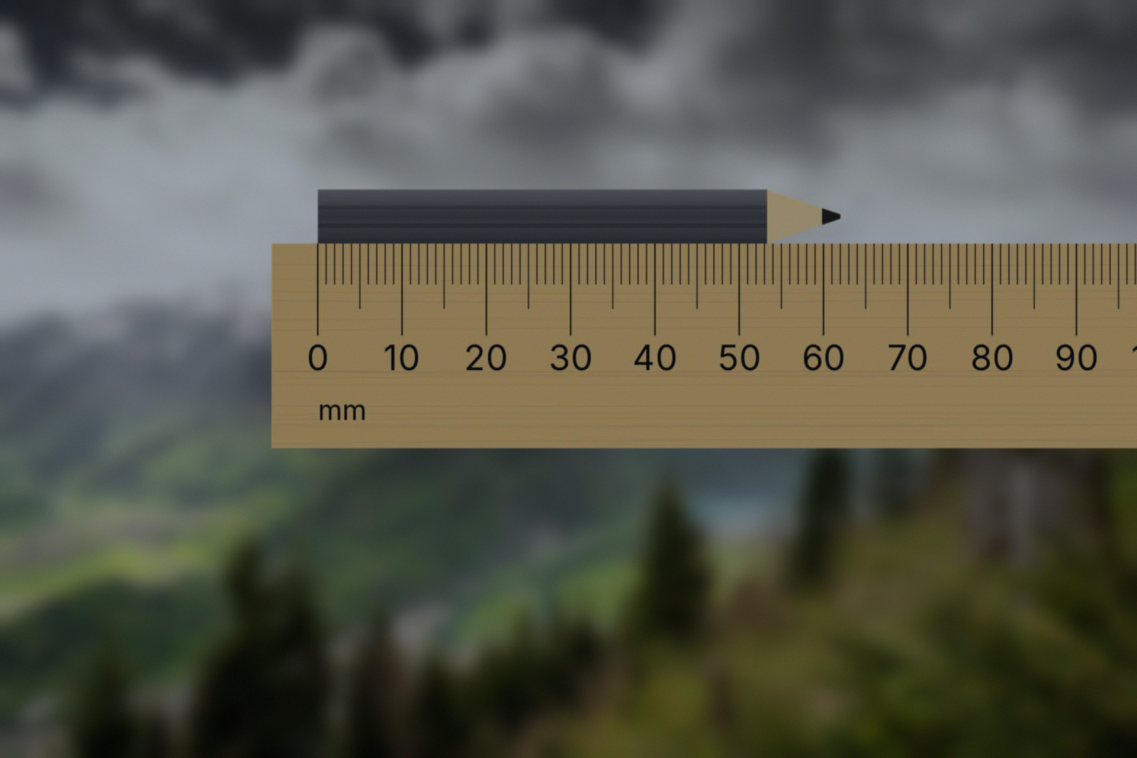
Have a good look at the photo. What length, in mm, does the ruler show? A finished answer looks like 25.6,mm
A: 62,mm
